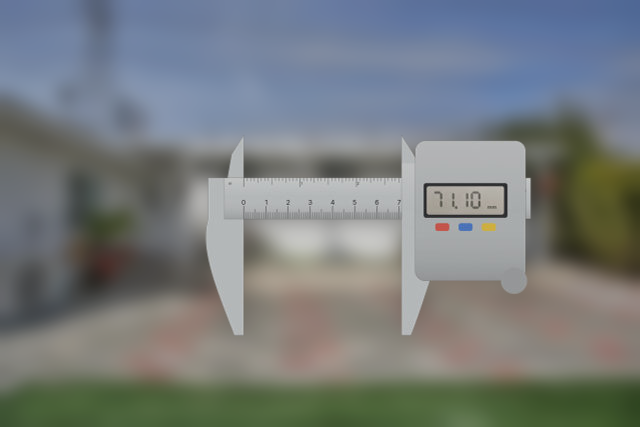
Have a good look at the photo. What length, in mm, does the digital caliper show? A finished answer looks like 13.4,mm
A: 71.10,mm
